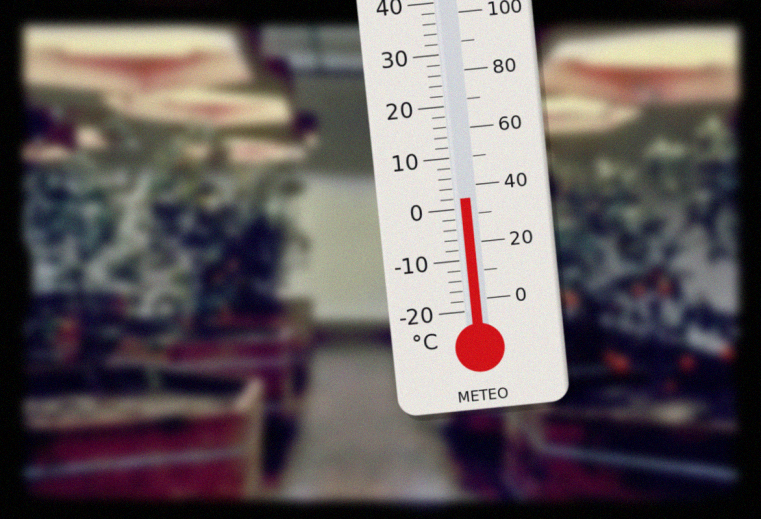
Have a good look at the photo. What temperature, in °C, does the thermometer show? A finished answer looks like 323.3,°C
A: 2,°C
